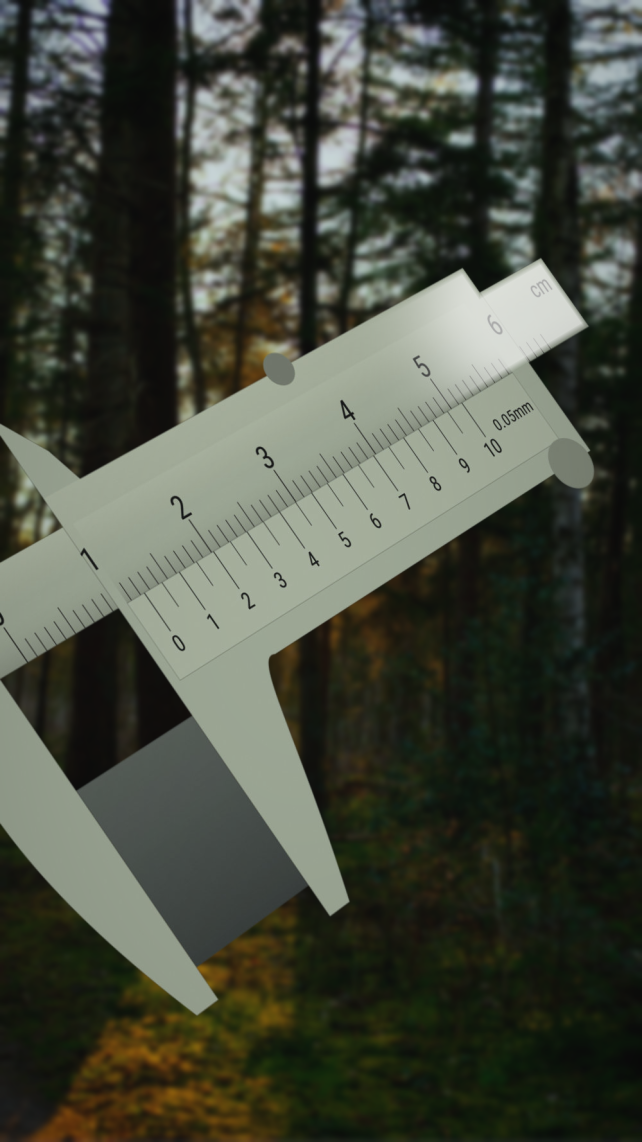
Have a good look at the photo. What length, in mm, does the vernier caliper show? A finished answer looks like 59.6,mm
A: 12.4,mm
